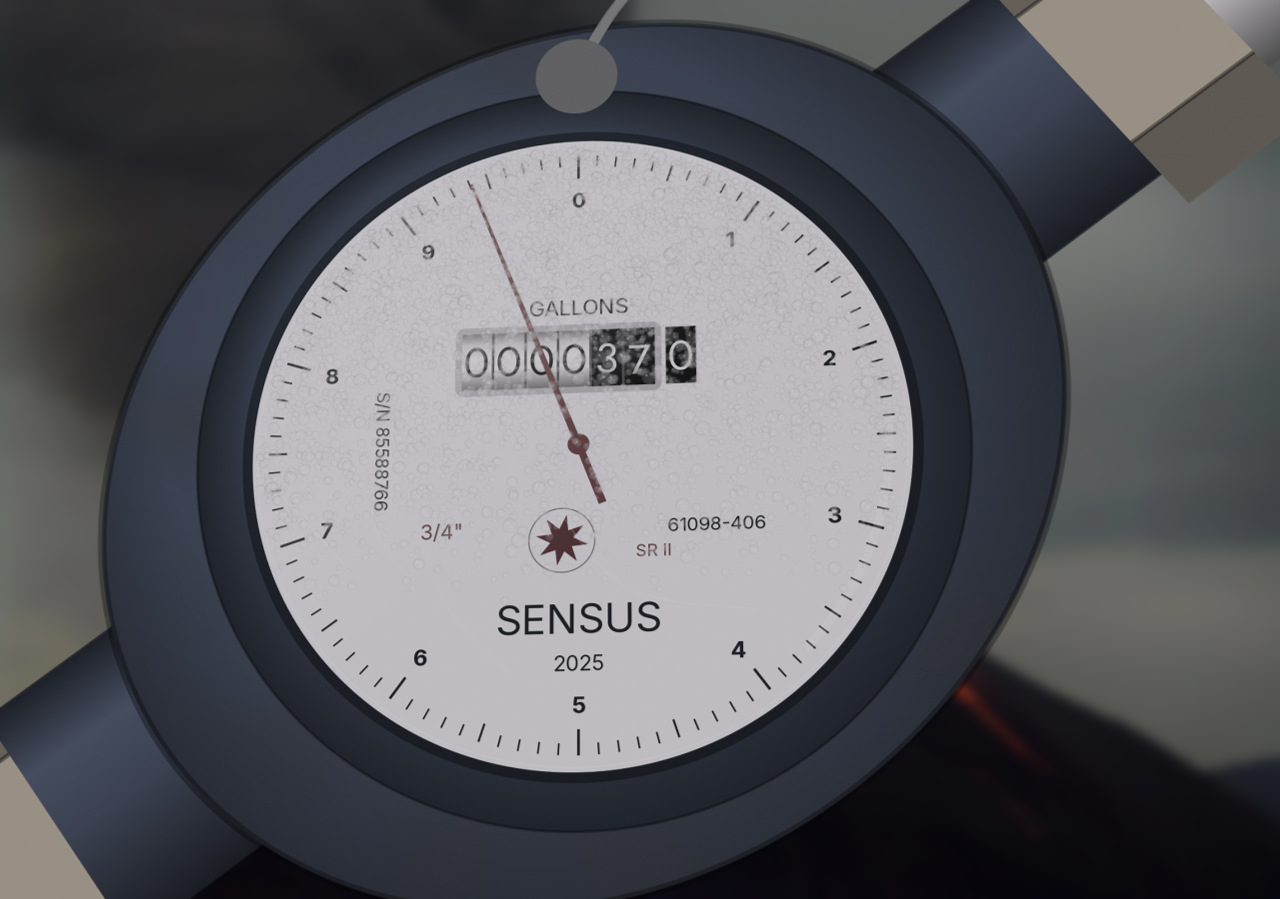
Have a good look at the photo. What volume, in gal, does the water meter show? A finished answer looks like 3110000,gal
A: 369.4,gal
